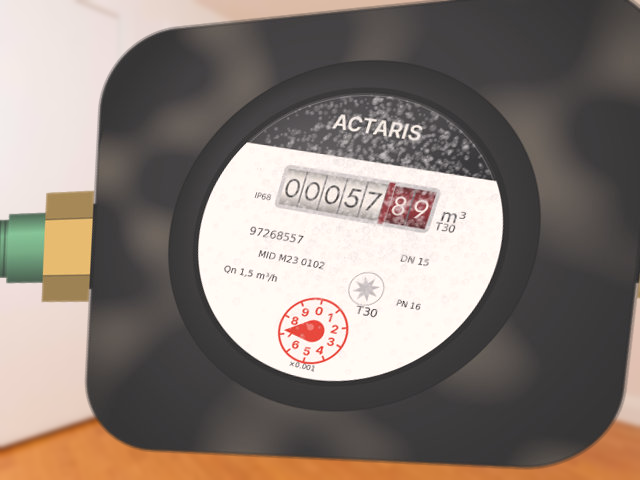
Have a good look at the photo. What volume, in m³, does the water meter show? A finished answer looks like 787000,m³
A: 57.897,m³
